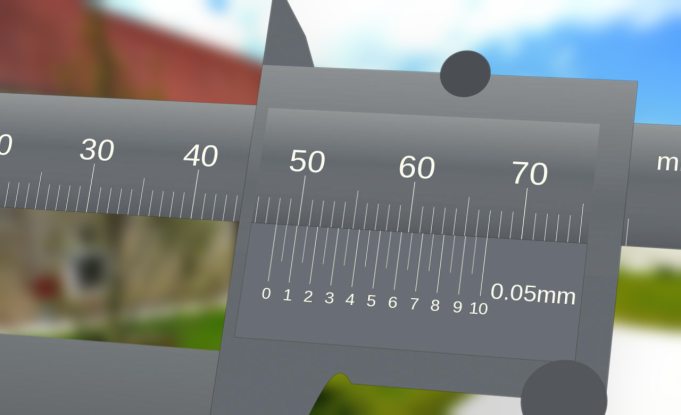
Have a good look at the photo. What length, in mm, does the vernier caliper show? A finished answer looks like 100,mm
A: 48.0,mm
